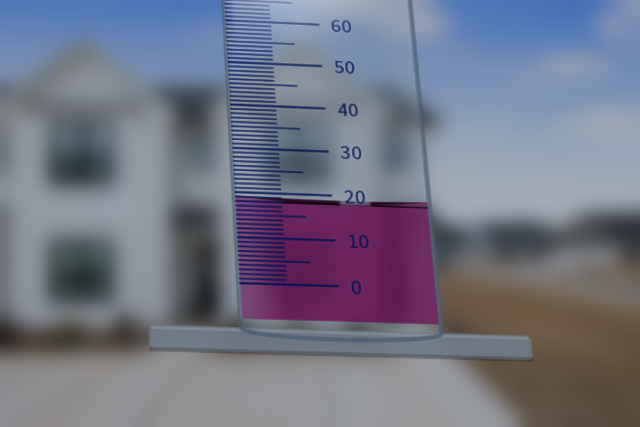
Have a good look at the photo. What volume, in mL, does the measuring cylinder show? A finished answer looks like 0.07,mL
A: 18,mL
